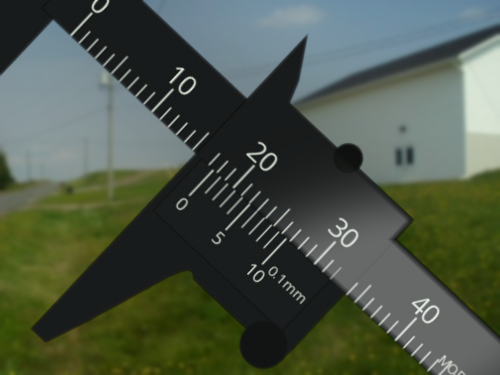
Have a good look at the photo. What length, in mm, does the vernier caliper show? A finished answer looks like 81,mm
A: 17.6,mm
